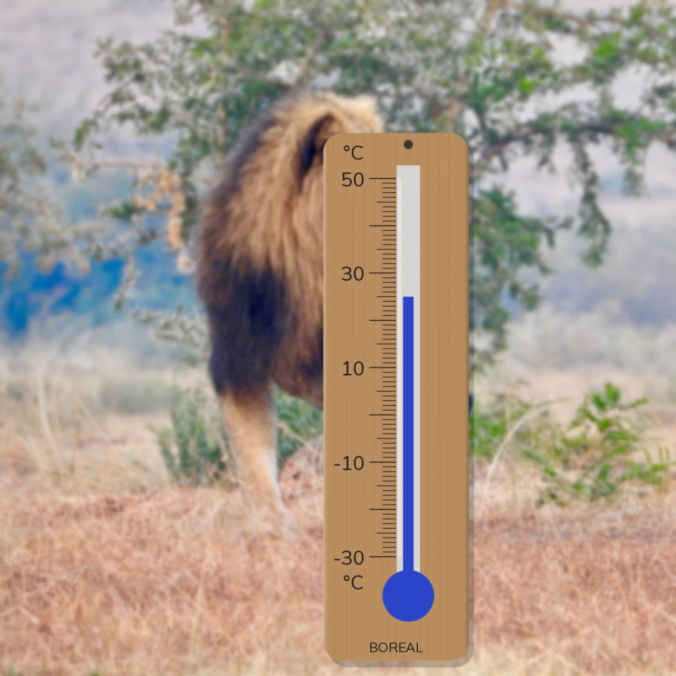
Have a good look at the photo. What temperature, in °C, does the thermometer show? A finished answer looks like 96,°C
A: 25,°C
